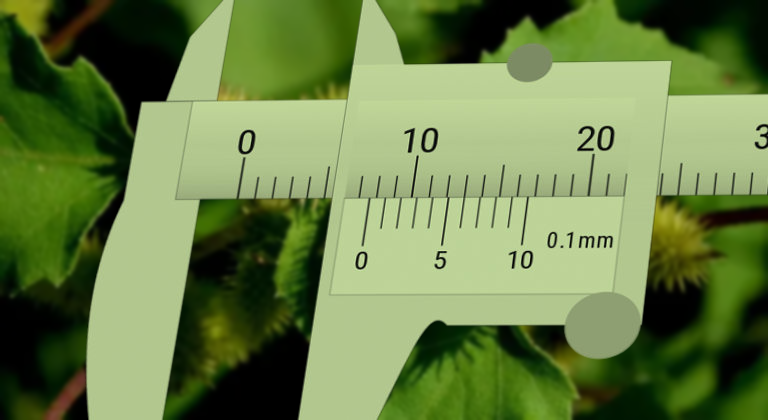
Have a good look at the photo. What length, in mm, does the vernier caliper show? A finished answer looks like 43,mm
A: 7.6,mm
